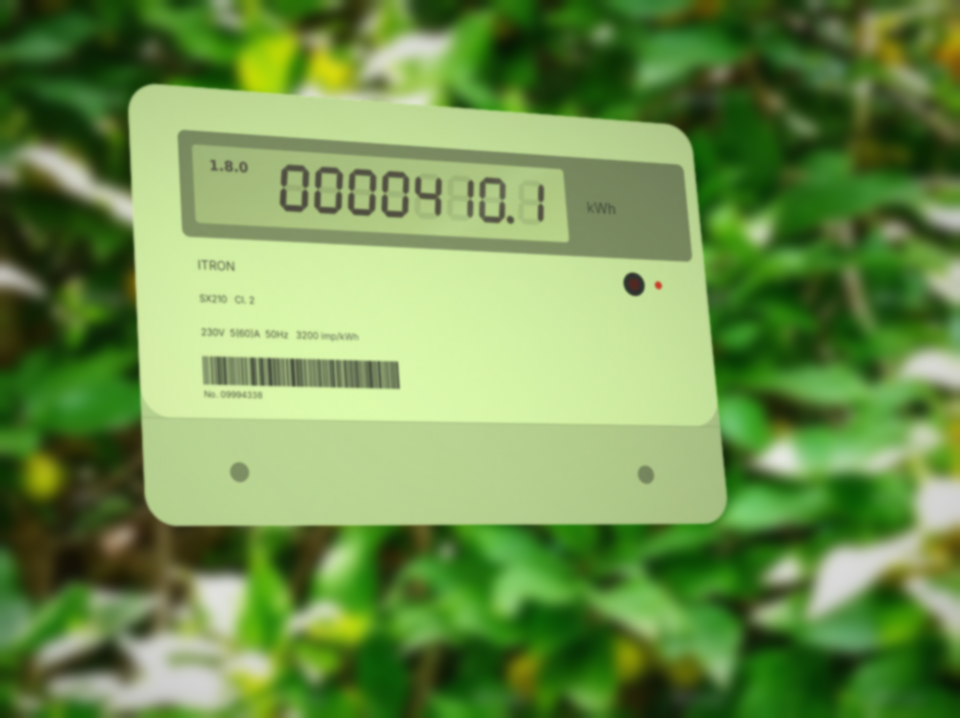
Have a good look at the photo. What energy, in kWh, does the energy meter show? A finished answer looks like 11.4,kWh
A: 410.1,kWh
